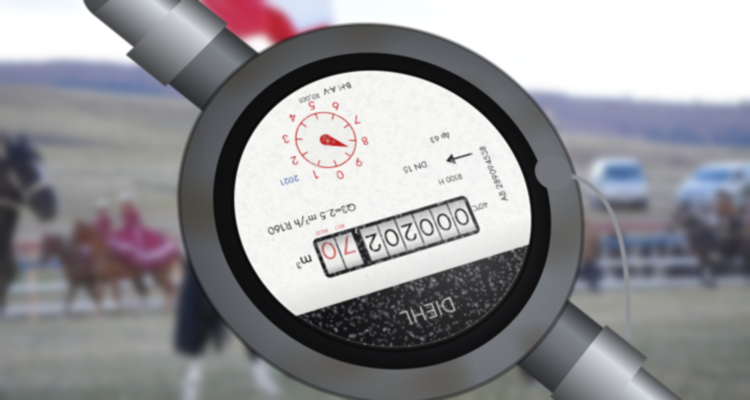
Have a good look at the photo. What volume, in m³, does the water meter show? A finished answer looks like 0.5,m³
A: 202.698,m³
